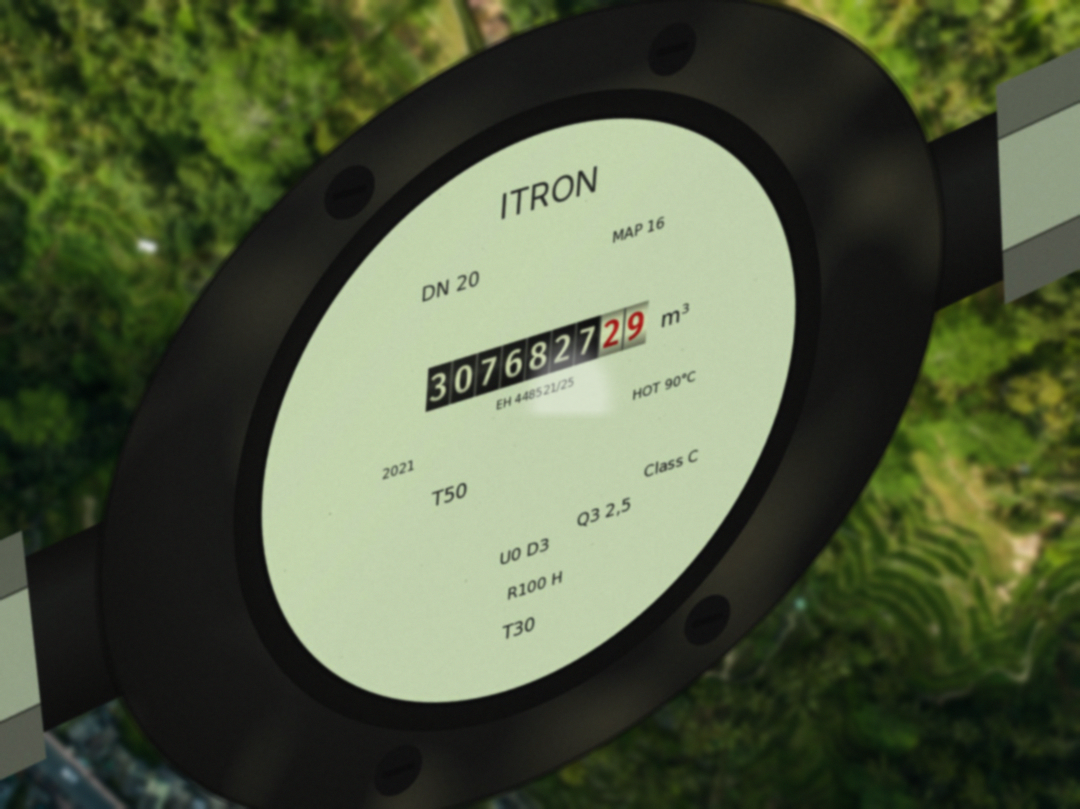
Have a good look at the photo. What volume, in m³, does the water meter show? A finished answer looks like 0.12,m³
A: 3076827.29,m³
